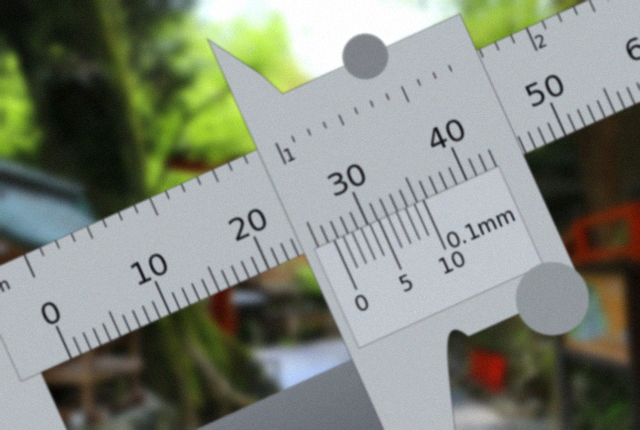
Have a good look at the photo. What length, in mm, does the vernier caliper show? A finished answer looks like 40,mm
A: 26.6,mm
